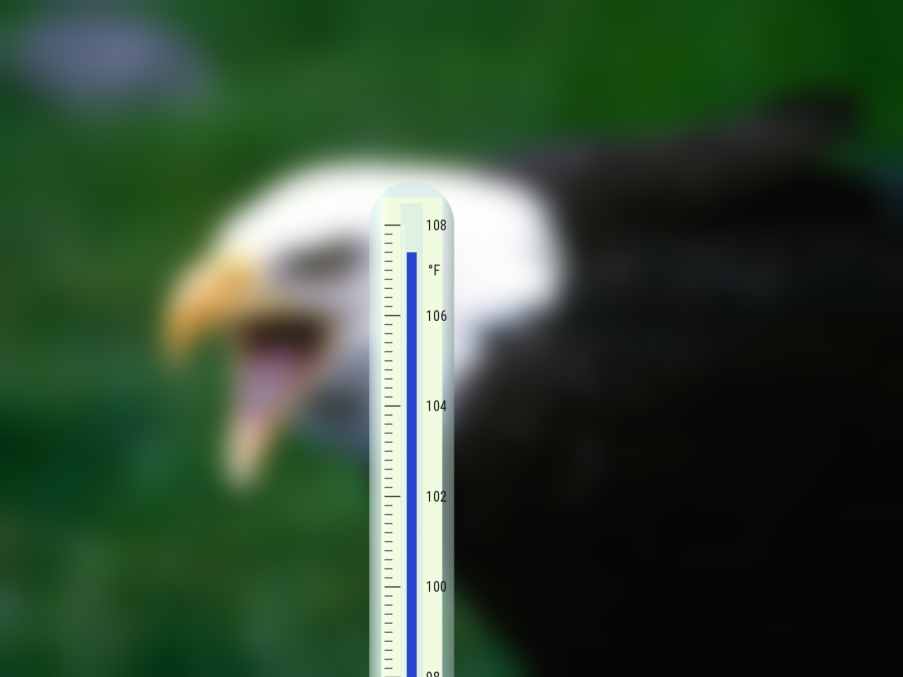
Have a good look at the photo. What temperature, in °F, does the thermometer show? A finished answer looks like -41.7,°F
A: 107.4,°F
